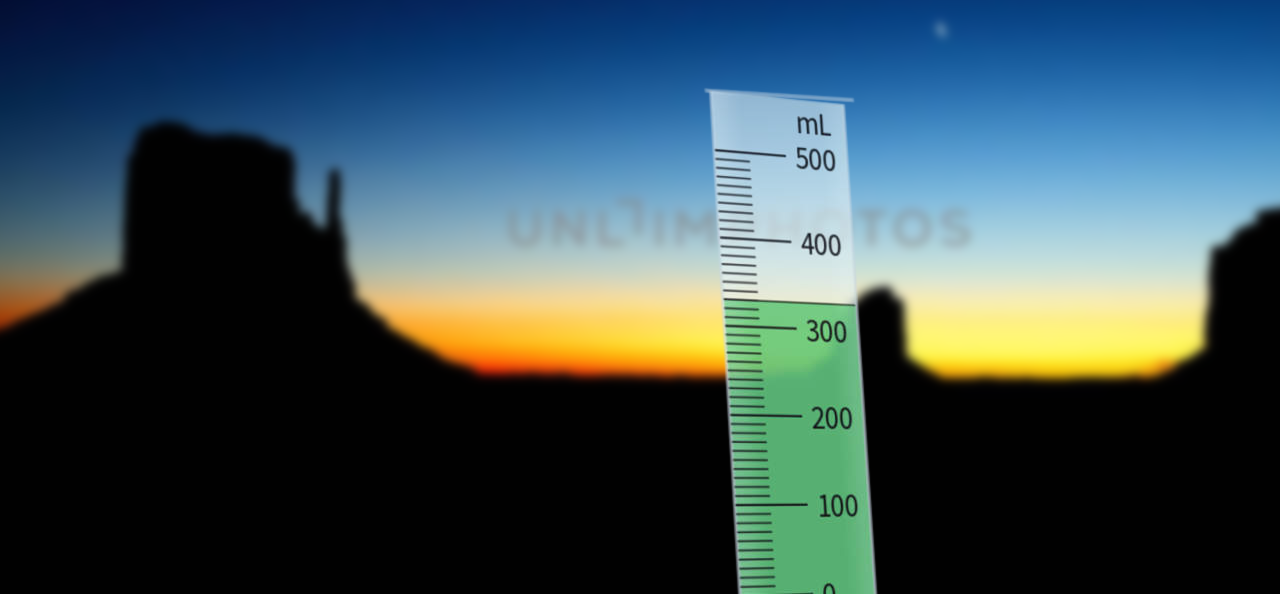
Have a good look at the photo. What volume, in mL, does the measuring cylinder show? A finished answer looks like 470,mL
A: 330,mL
